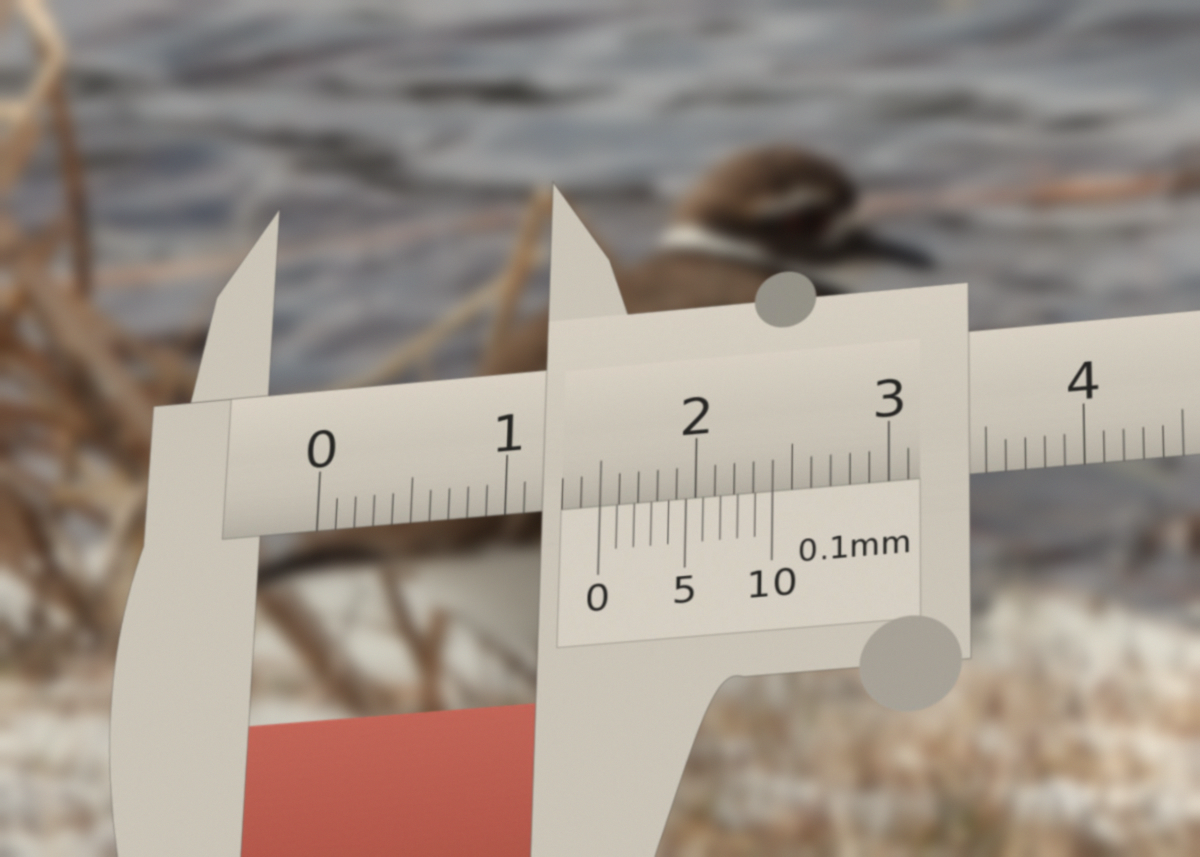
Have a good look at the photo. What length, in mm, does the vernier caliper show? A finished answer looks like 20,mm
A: 15.0,mm
